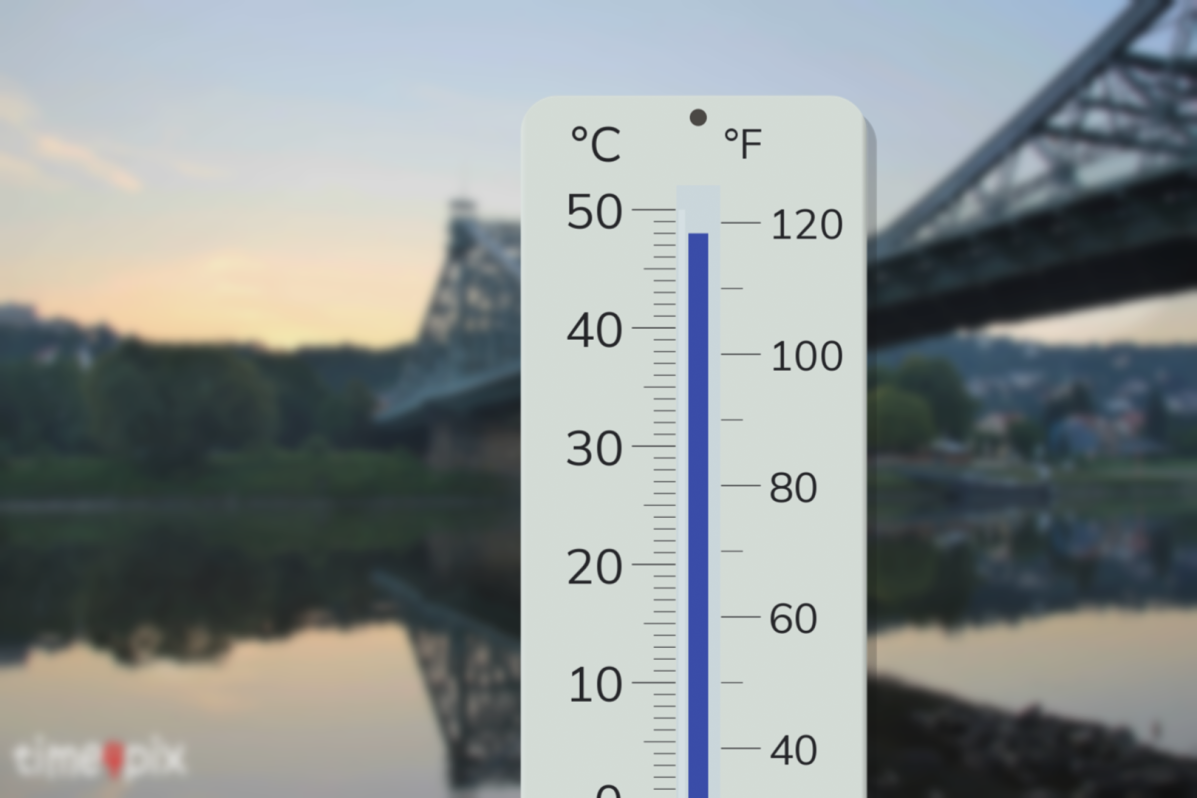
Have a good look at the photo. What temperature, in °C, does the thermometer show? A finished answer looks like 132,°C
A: 48,°C
